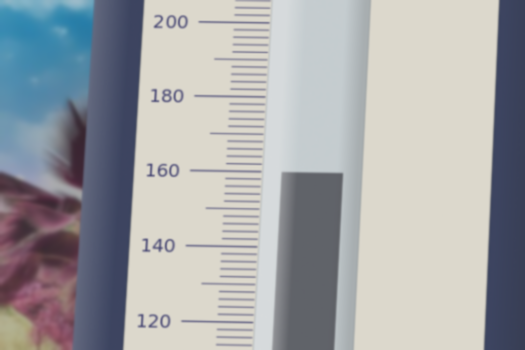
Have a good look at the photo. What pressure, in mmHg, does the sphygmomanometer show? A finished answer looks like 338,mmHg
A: 160,mmHg
